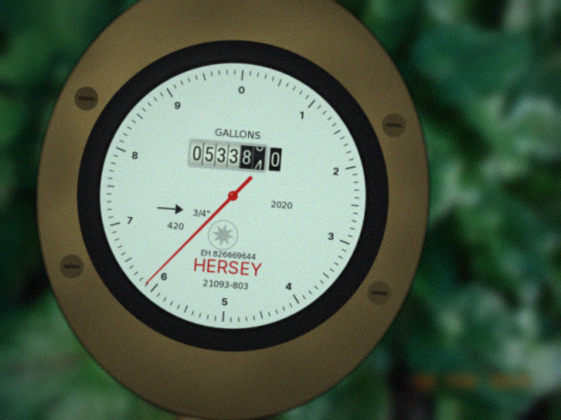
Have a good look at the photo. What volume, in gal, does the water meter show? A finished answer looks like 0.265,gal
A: 533836.1,gal
